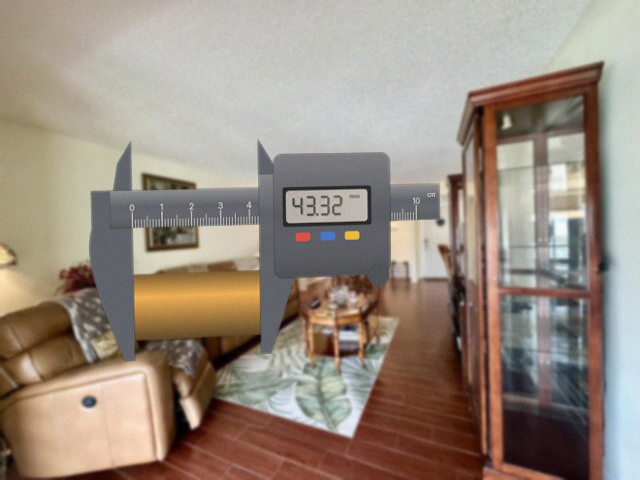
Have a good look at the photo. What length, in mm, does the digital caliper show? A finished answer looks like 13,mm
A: 43.32,mm
